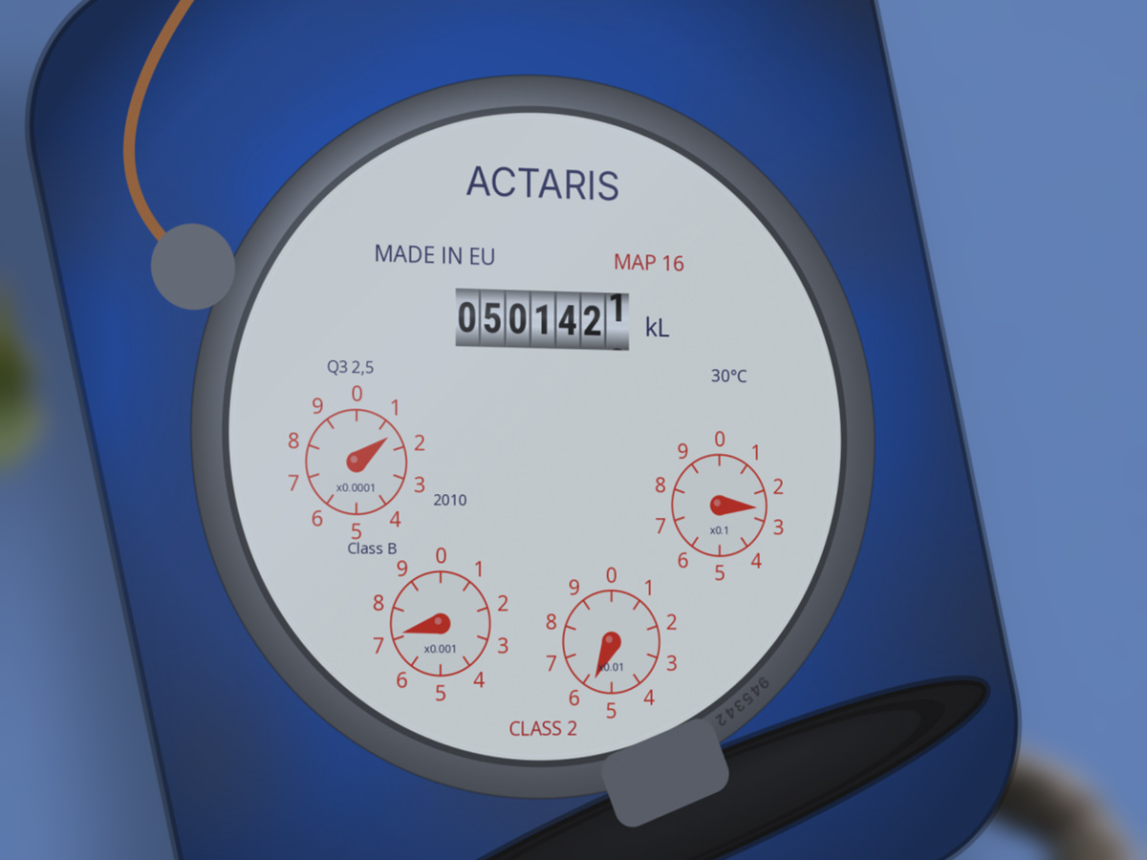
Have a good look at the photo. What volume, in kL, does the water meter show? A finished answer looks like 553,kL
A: 501421.2571,kL
